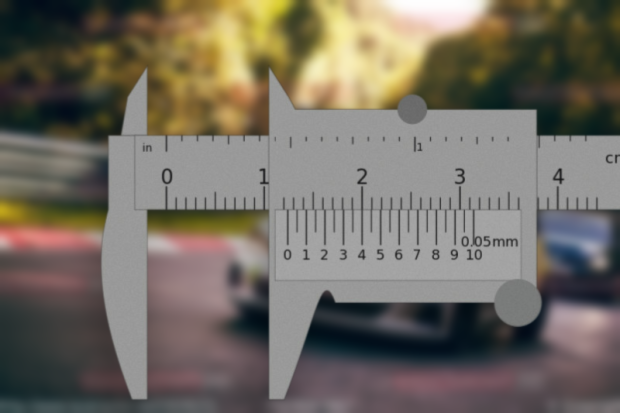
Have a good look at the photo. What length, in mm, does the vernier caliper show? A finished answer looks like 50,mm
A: 12.4,mm
